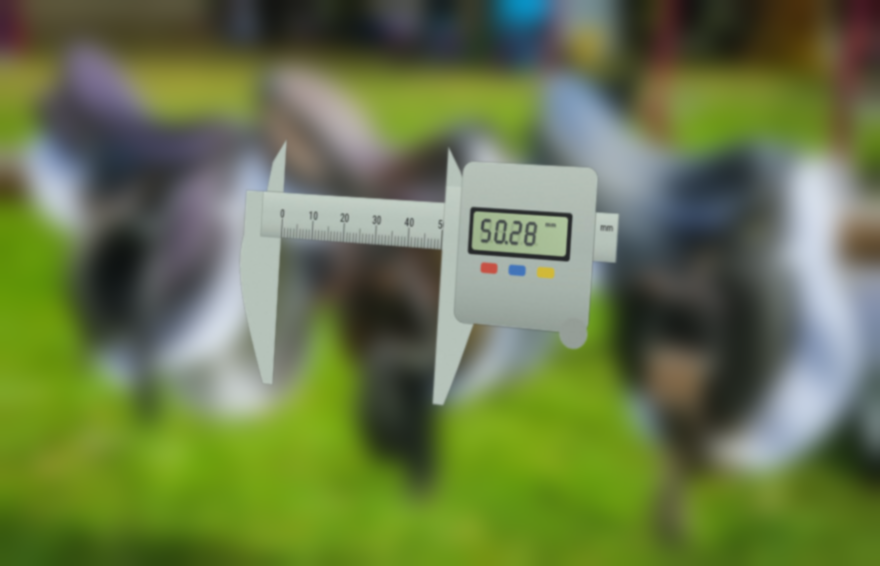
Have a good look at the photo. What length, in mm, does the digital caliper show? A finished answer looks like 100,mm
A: 50.28,mm
